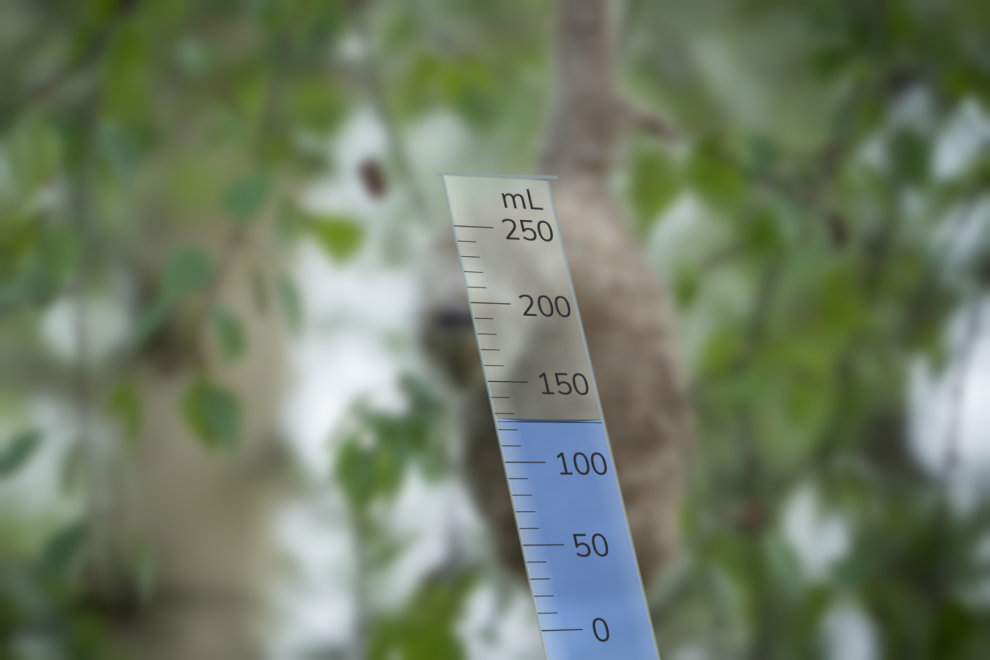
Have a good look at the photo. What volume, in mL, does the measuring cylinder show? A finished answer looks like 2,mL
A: 125,mL
